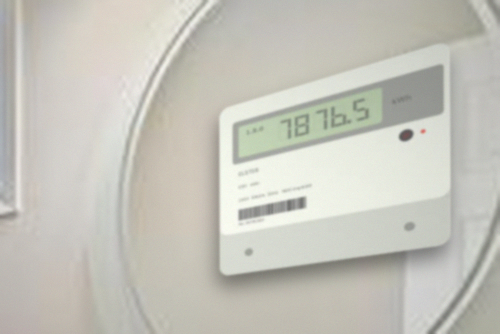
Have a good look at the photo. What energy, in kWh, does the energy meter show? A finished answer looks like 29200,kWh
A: 7876.5,kWh
